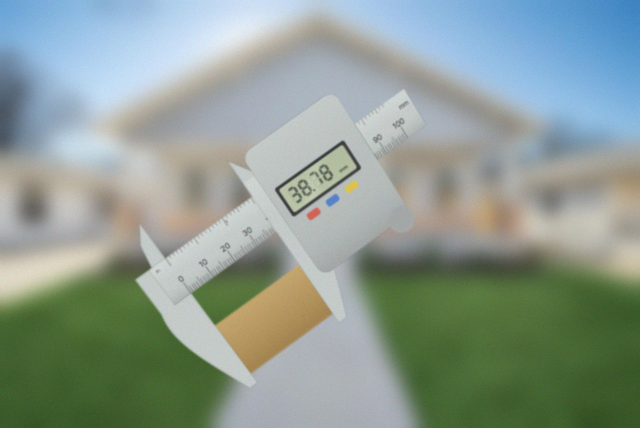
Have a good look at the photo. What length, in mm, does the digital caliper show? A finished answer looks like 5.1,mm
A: 38.78,mm
